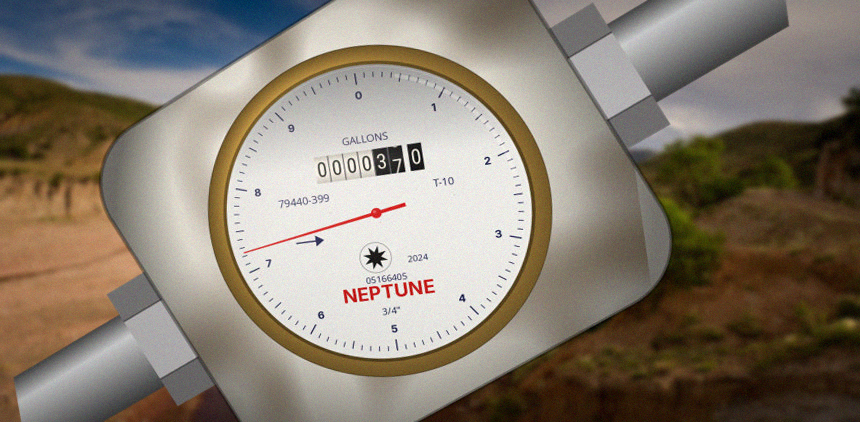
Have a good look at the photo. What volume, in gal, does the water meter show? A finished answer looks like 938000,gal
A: 367.2,gal
